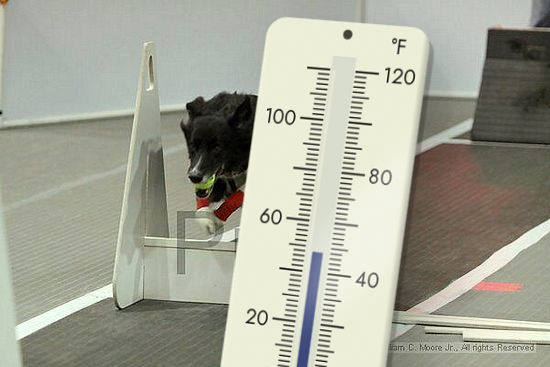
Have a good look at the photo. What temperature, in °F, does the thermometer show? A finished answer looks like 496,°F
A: 48,°F
